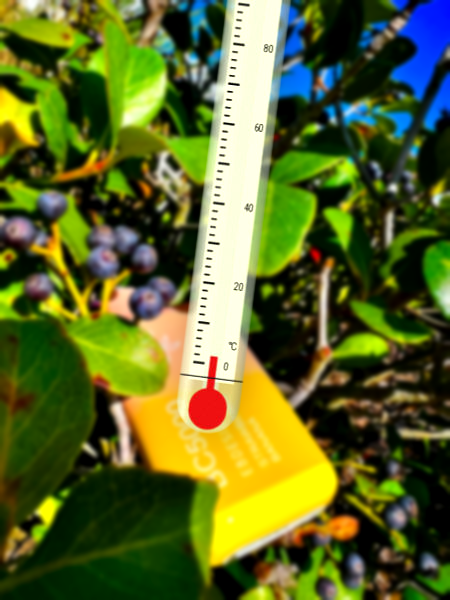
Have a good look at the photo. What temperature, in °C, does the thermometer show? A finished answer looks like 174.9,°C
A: 2,°C
